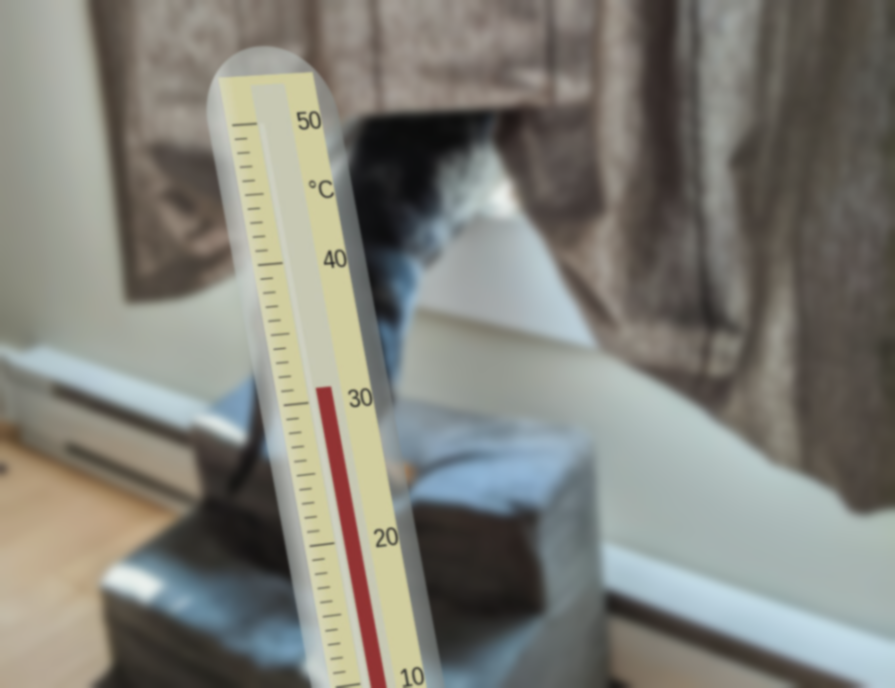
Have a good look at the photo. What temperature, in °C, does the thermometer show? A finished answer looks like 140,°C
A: 31,°C
